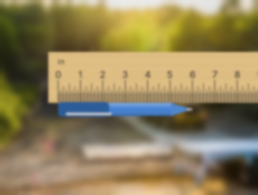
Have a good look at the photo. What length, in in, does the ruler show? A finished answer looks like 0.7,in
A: 6,in
